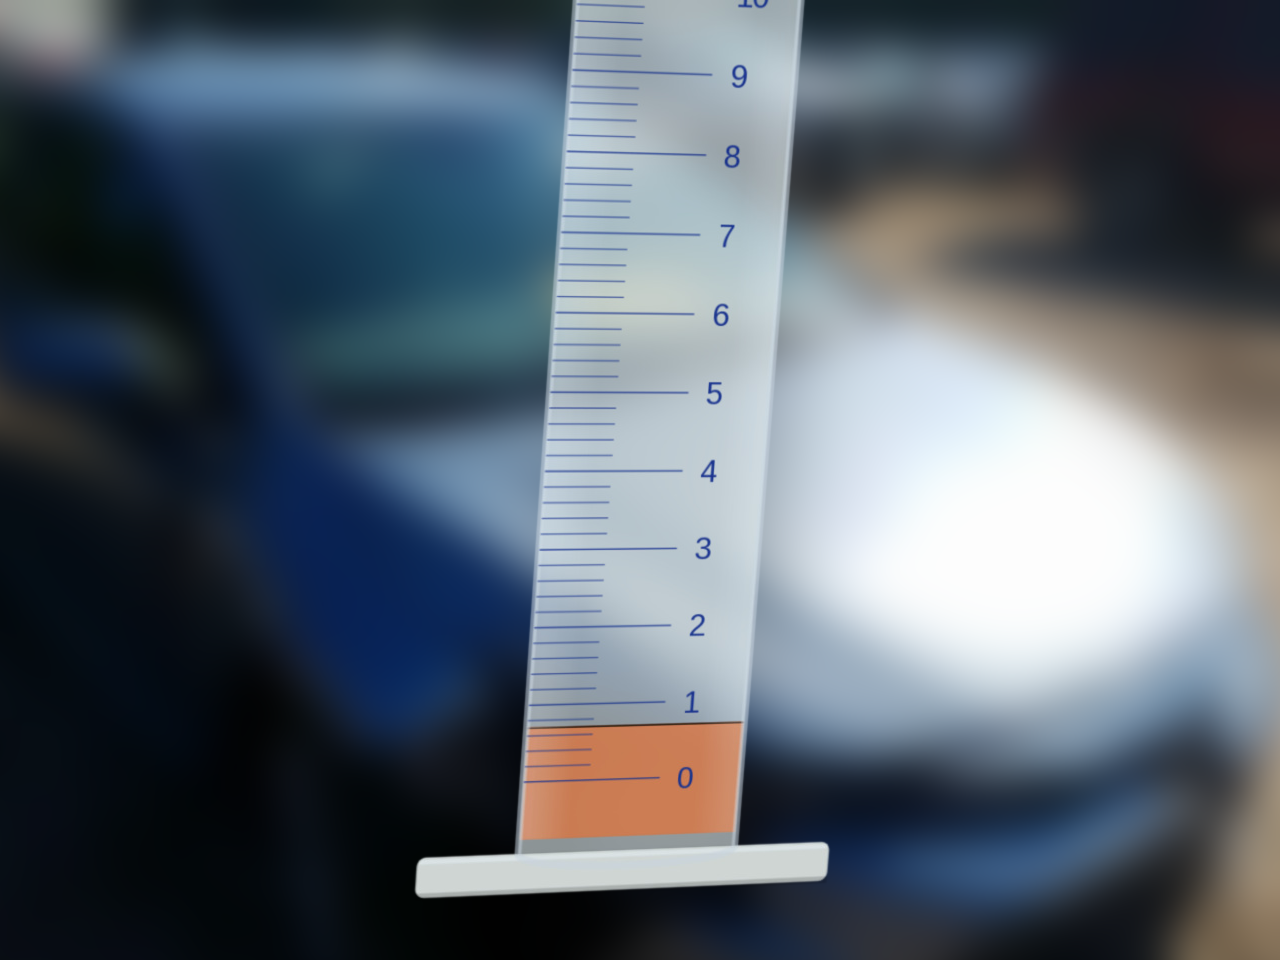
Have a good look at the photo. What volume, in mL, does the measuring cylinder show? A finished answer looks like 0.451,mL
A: 0.7,mL
